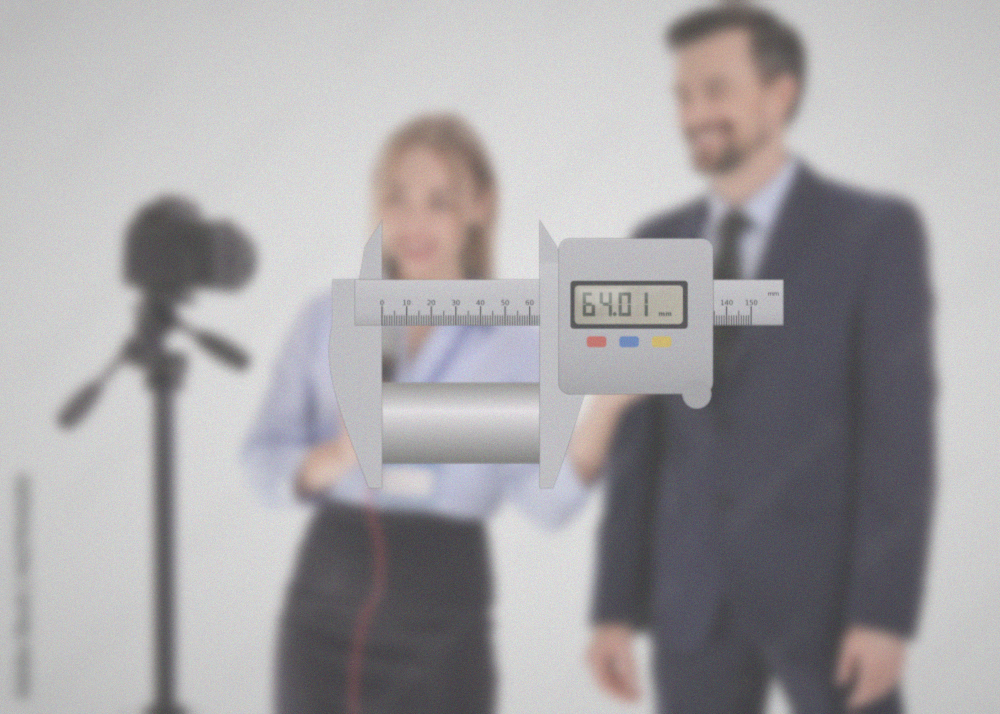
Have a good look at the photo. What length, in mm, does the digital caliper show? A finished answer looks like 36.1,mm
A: 64.01,mm
